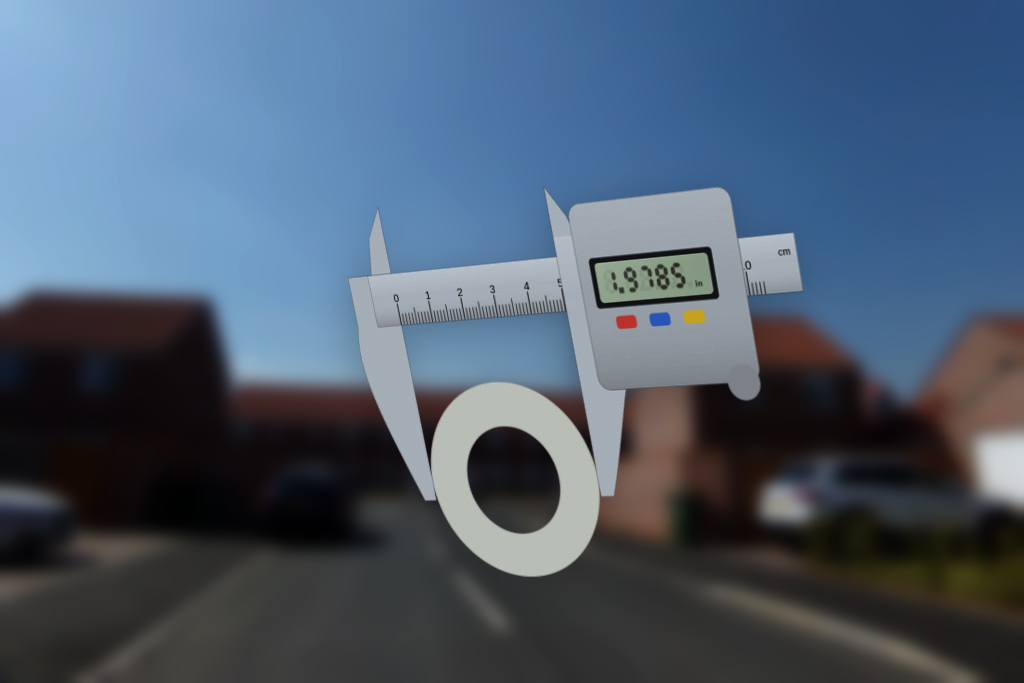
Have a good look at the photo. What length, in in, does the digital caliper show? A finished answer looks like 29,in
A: 1.9785,in
